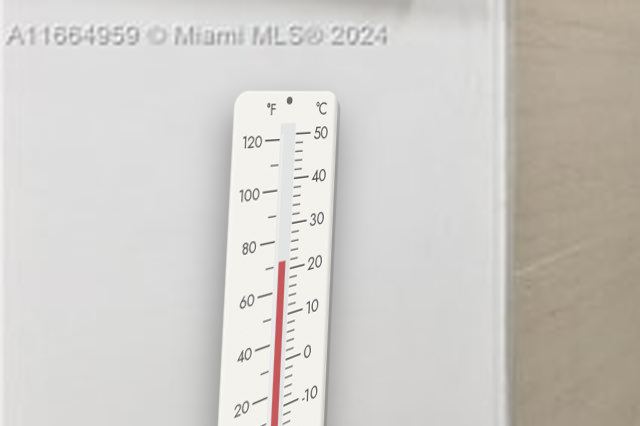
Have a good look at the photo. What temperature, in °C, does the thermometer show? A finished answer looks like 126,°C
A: 22,°C
